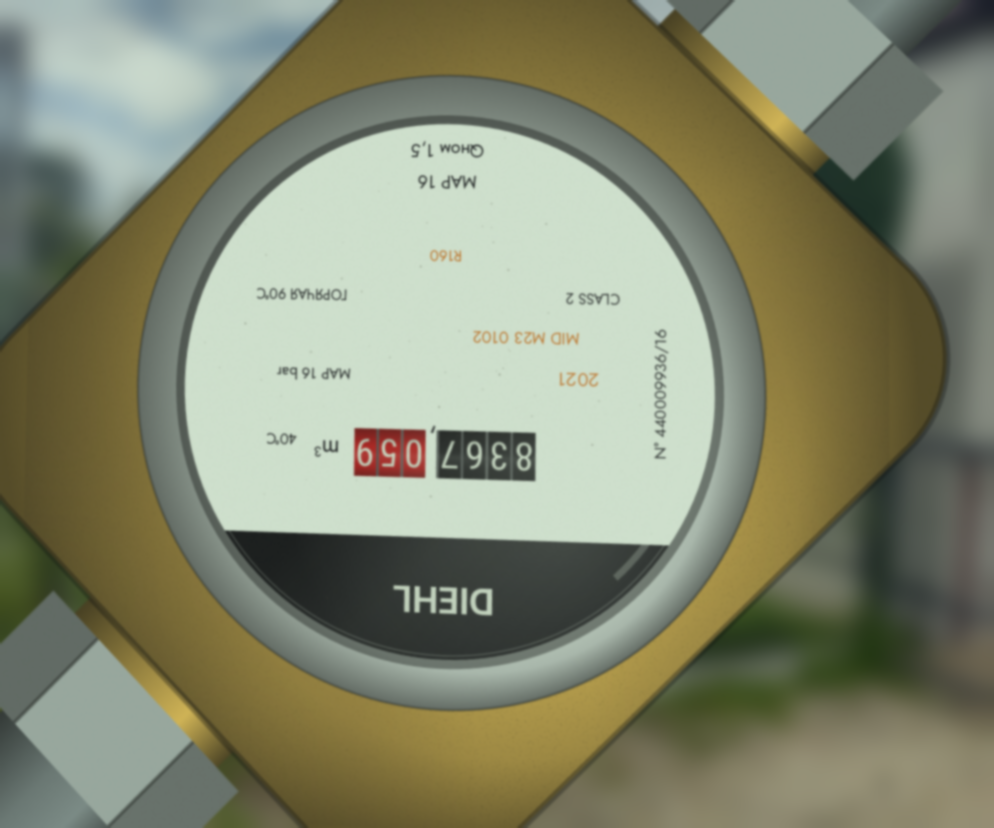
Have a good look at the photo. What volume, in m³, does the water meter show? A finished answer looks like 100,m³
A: 8367.059,m³
